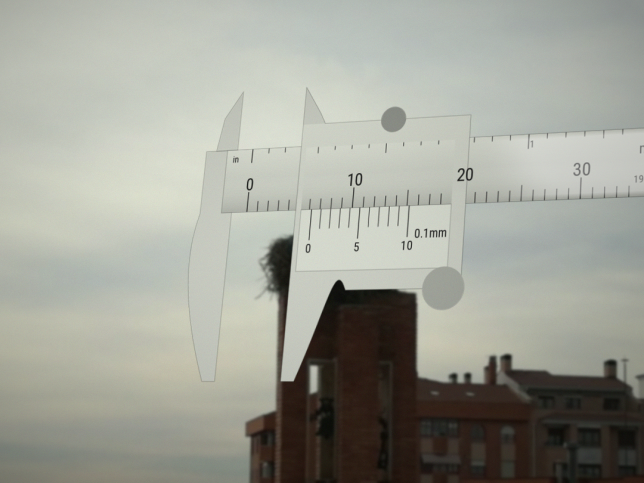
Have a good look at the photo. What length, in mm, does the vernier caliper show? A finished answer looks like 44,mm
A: 6.2,mm
